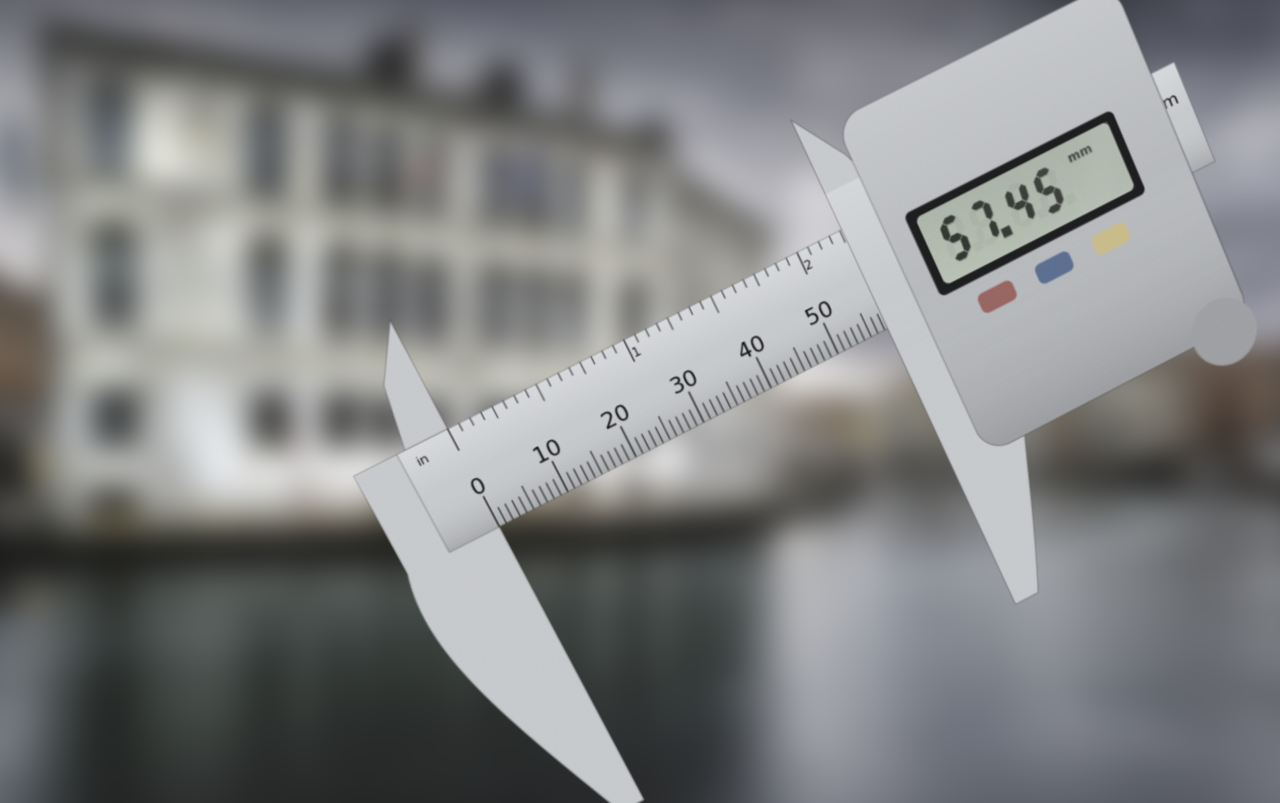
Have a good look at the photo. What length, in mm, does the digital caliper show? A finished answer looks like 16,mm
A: 57.45,mm
